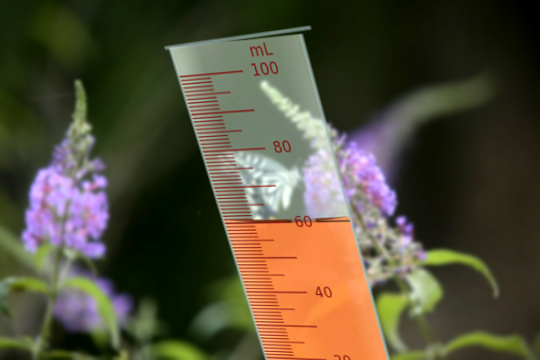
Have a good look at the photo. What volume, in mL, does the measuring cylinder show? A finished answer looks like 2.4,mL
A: 60,mL
